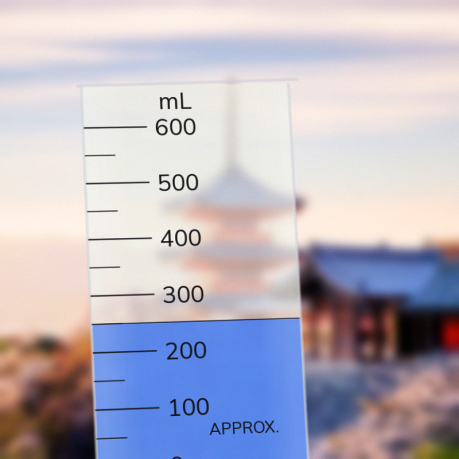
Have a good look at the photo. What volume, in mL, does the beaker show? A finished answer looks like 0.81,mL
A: 250,mL
